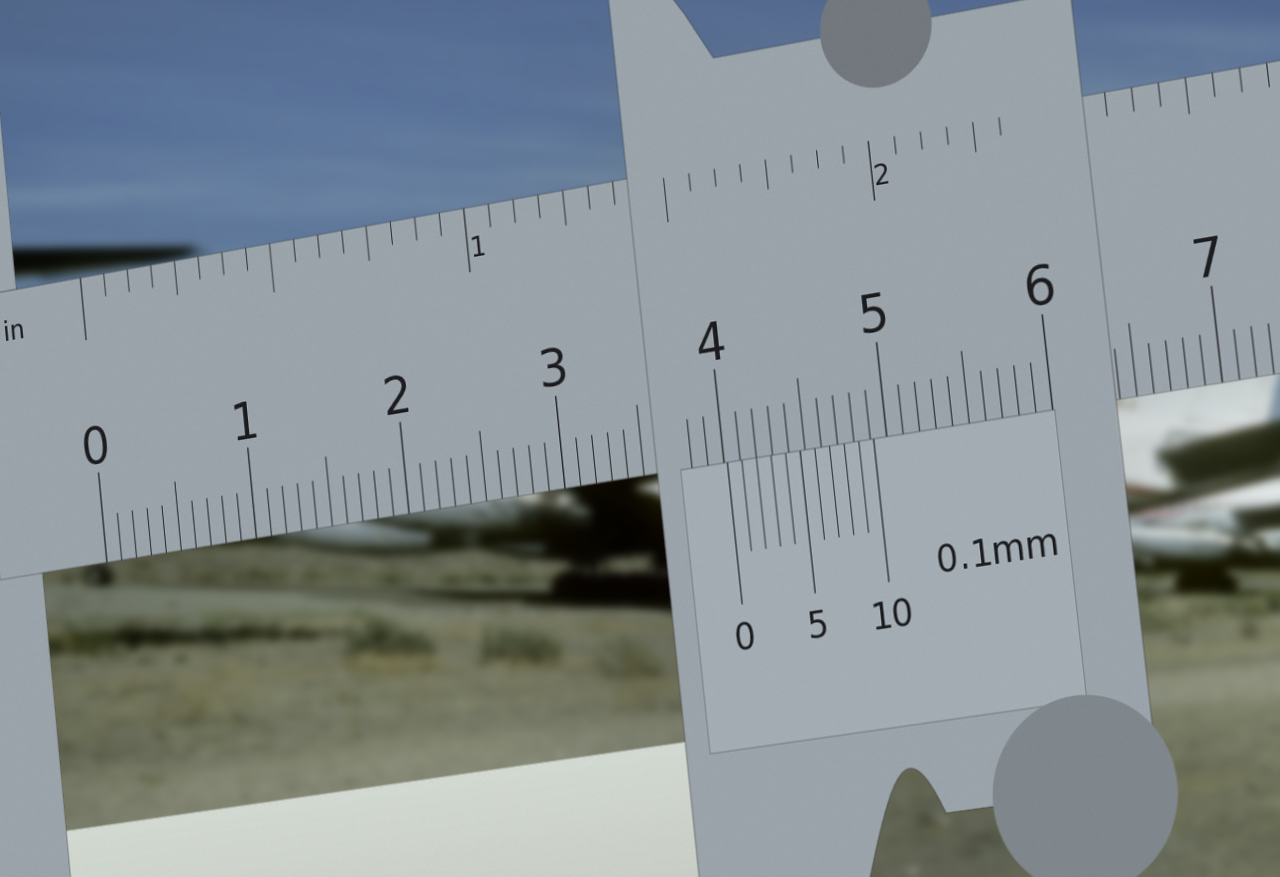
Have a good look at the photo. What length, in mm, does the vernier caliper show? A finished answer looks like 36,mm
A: 40.2,mm
